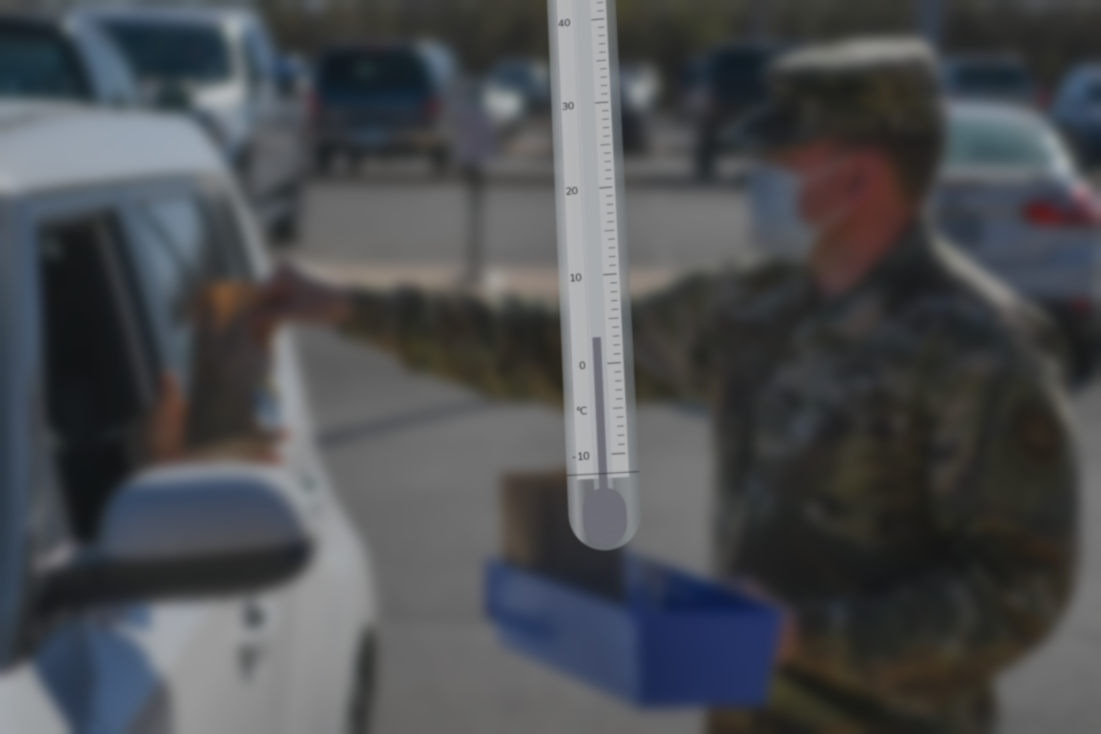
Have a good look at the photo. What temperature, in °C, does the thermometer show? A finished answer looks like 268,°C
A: 3,°C
